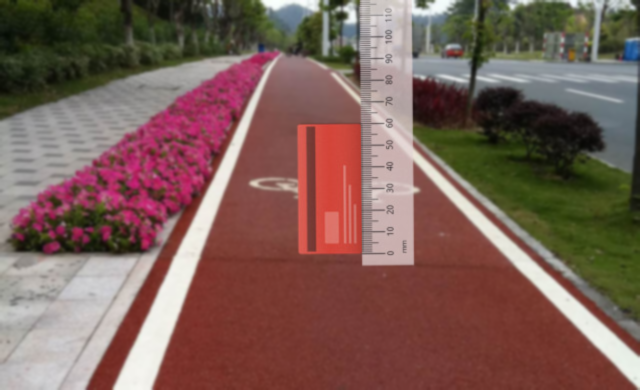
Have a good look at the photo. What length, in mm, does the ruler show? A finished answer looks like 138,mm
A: 60,mm
